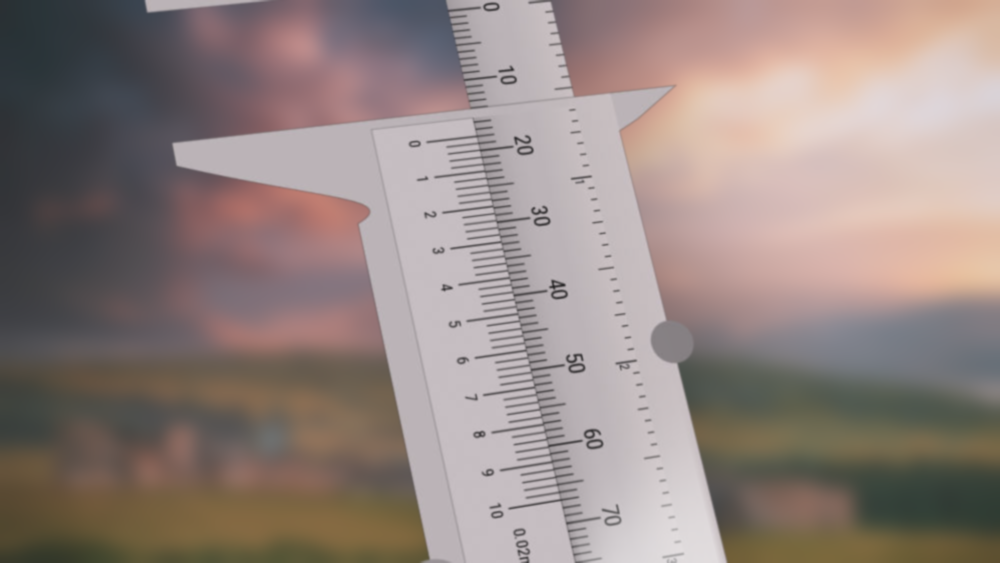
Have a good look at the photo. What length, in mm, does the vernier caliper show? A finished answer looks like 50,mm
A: 18.0,mm
